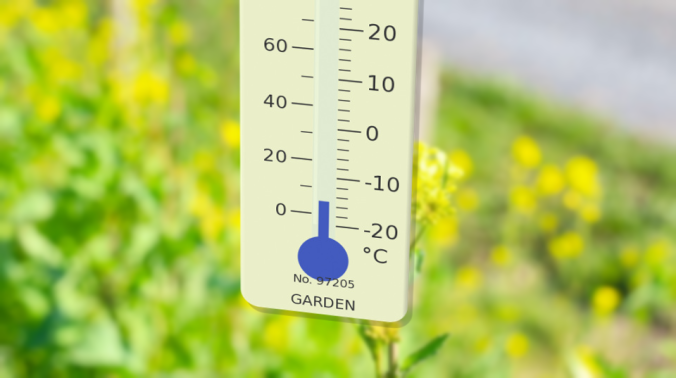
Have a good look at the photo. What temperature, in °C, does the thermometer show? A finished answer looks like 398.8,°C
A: -15,°C
